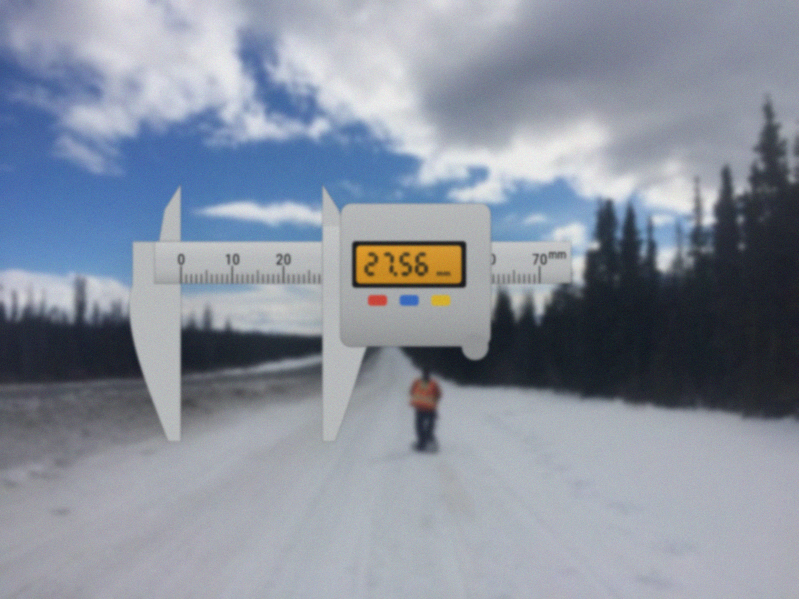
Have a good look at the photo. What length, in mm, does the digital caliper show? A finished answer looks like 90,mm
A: 27.56,mm
